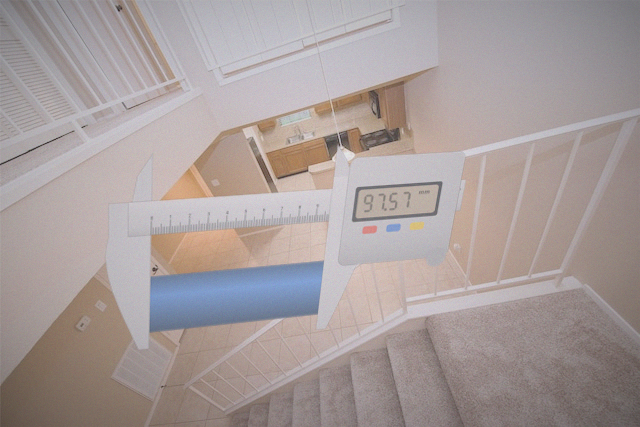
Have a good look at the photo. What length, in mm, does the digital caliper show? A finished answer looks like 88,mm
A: 97.57,mm
